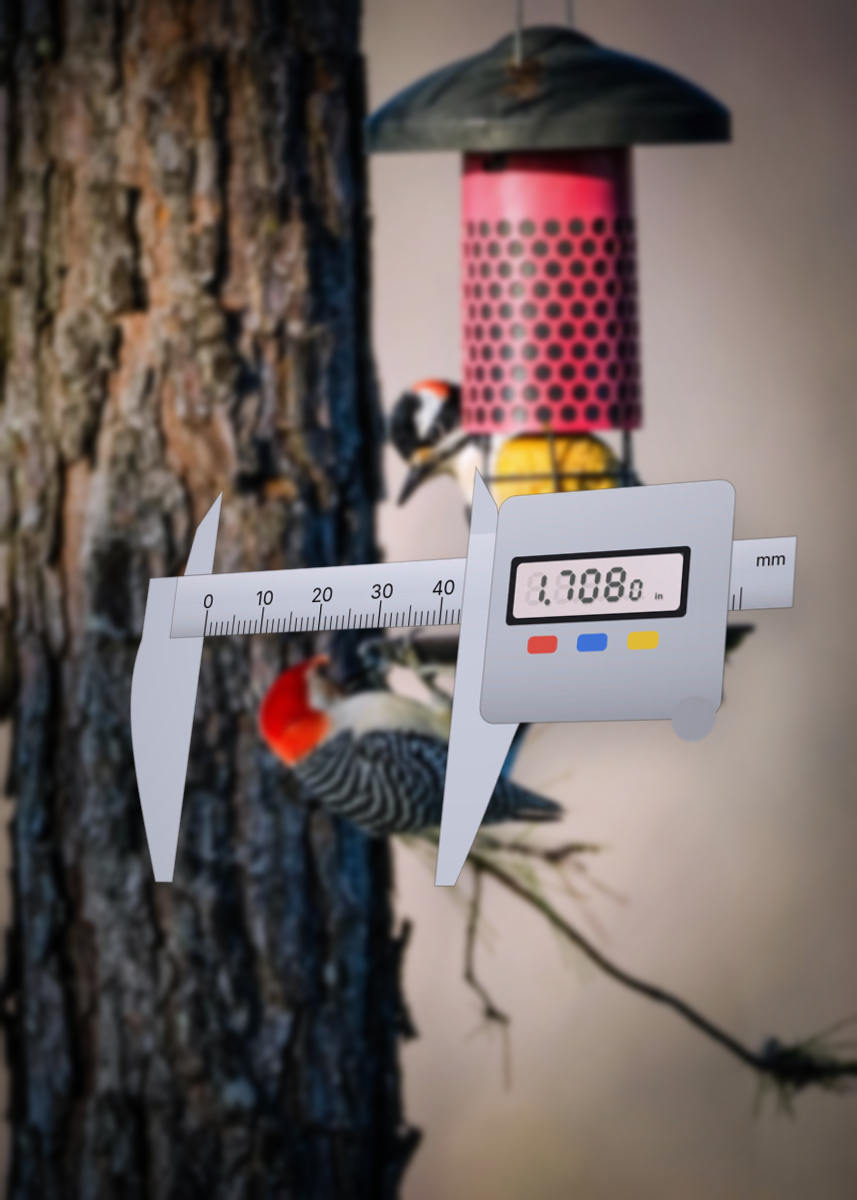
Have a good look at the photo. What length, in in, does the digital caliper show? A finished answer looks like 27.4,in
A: 1.7080,in
